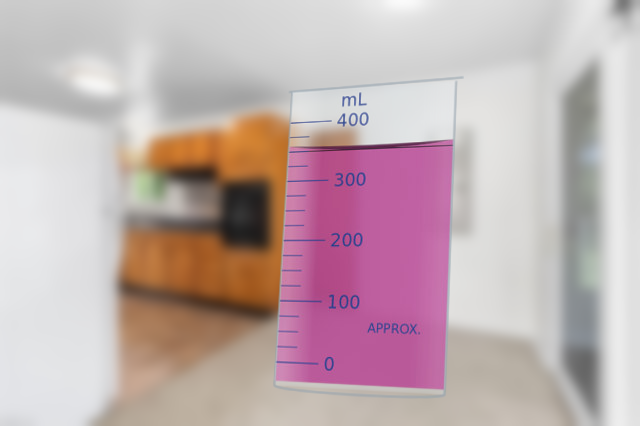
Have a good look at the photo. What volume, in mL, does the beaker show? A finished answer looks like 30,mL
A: 350,mL
